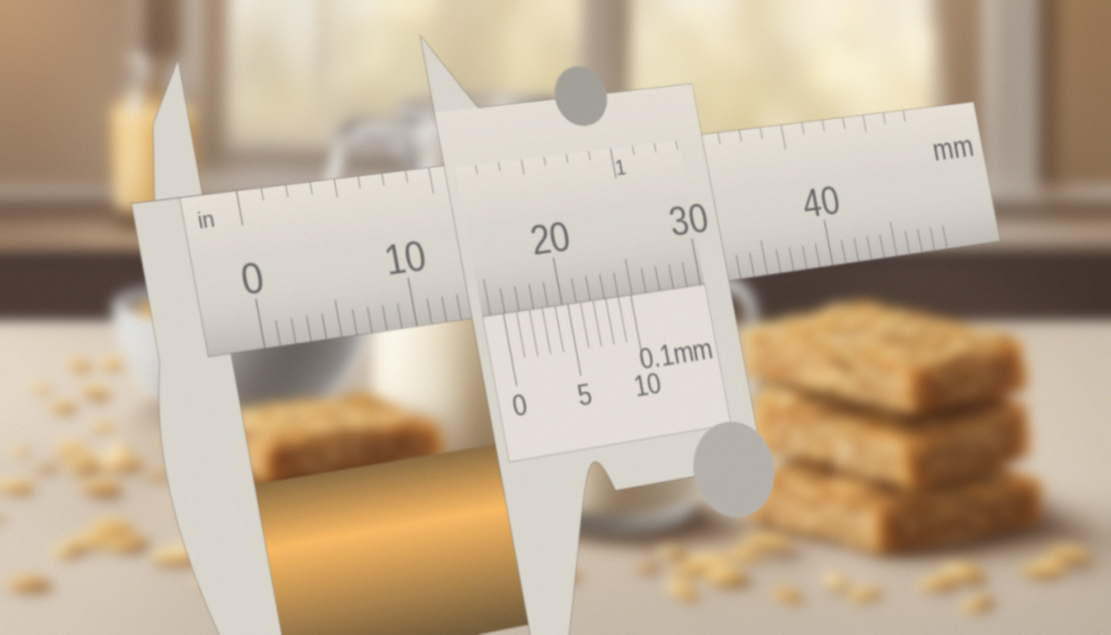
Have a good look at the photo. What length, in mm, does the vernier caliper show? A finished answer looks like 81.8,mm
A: 15.9,mm
